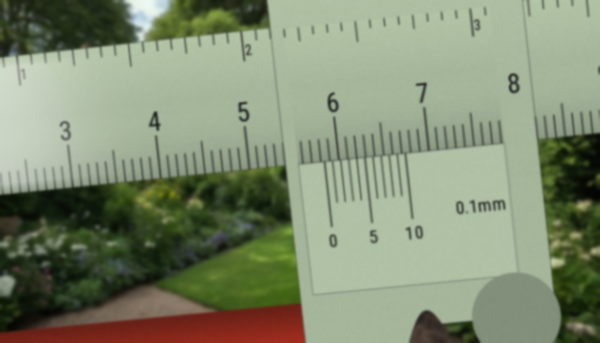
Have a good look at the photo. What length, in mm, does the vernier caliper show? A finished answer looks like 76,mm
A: 58.4,mm
